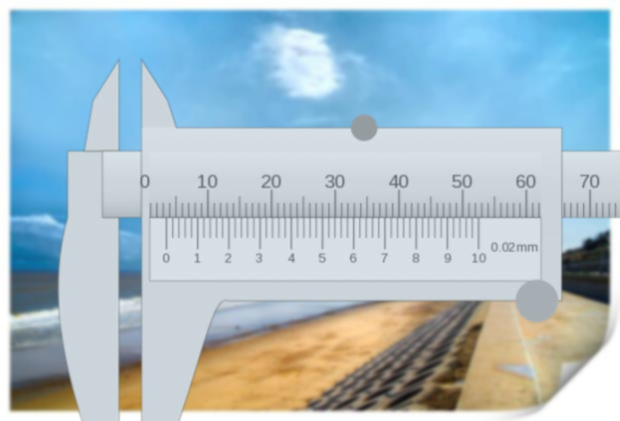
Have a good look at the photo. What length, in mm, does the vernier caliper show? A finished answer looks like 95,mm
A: 3.5,mm
